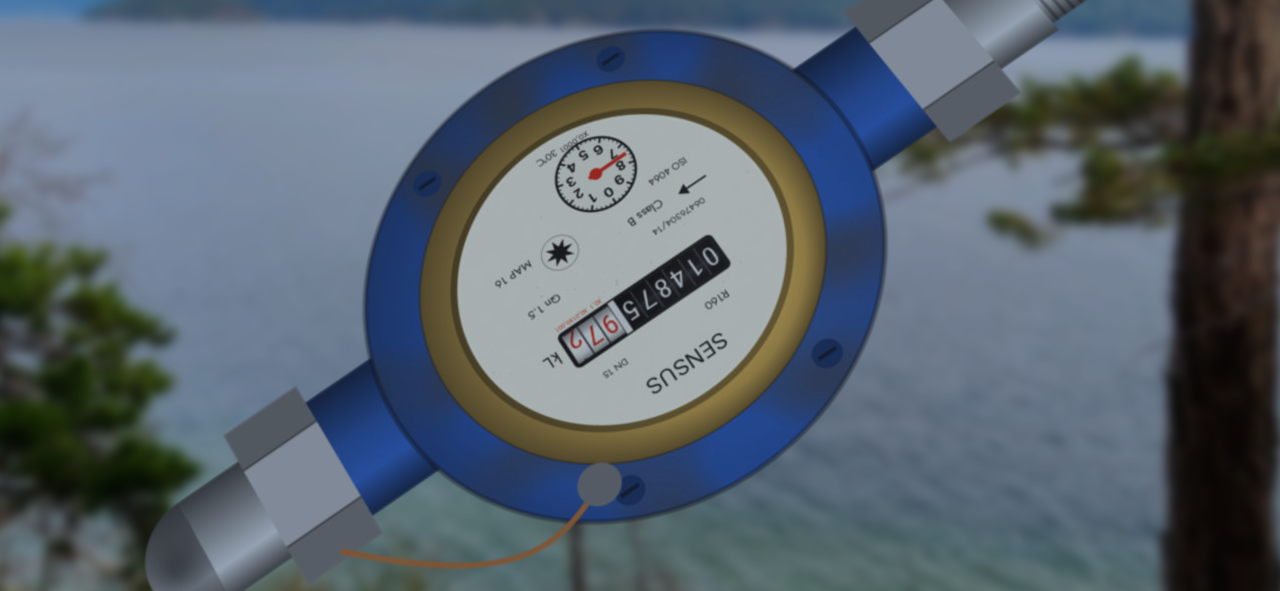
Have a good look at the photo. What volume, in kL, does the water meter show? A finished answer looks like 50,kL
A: 14875.9717,kL
